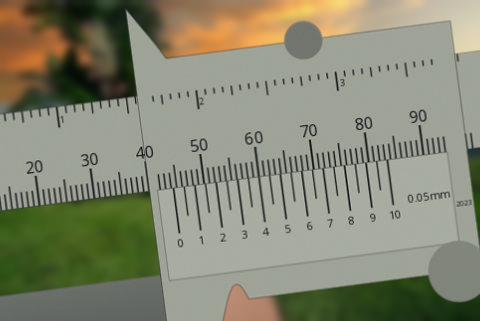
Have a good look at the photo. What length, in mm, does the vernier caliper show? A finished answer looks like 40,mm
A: 44.4,mm
